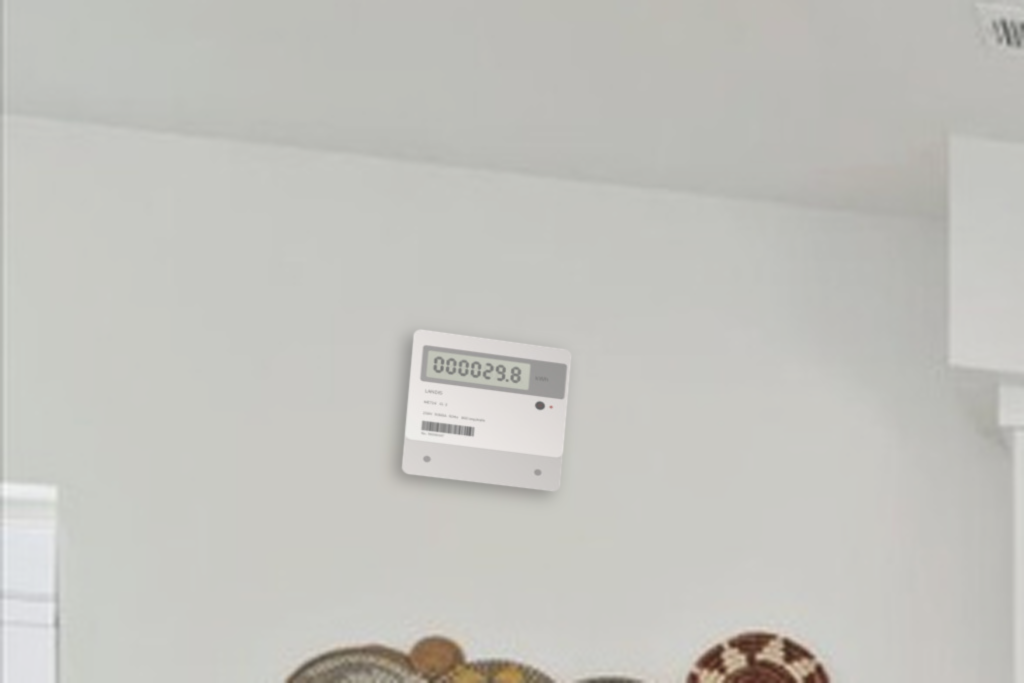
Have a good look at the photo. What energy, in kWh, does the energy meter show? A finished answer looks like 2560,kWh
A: 29.8,kWh
